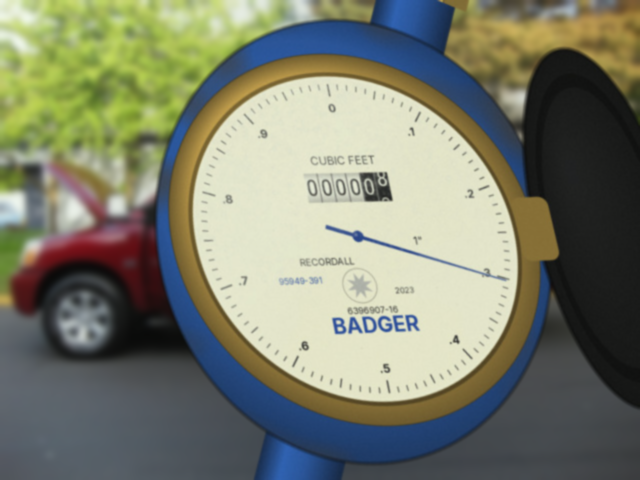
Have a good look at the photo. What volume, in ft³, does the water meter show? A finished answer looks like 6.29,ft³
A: 8.30,ft³
